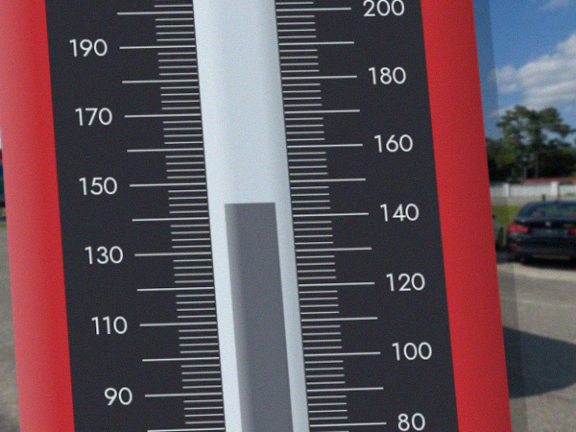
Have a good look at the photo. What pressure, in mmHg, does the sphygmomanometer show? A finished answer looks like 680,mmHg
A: 144,mmHg
